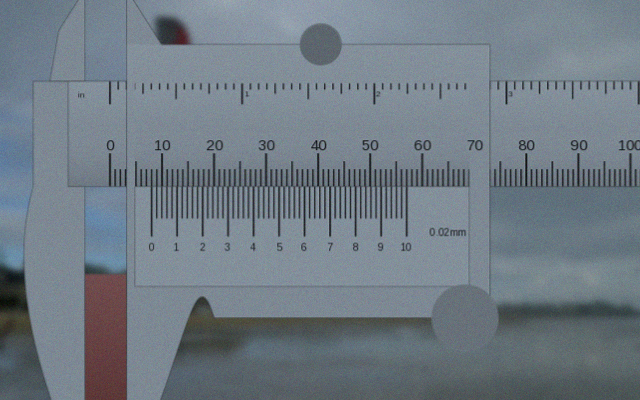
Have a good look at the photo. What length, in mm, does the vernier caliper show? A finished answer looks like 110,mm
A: 8.0,mm
